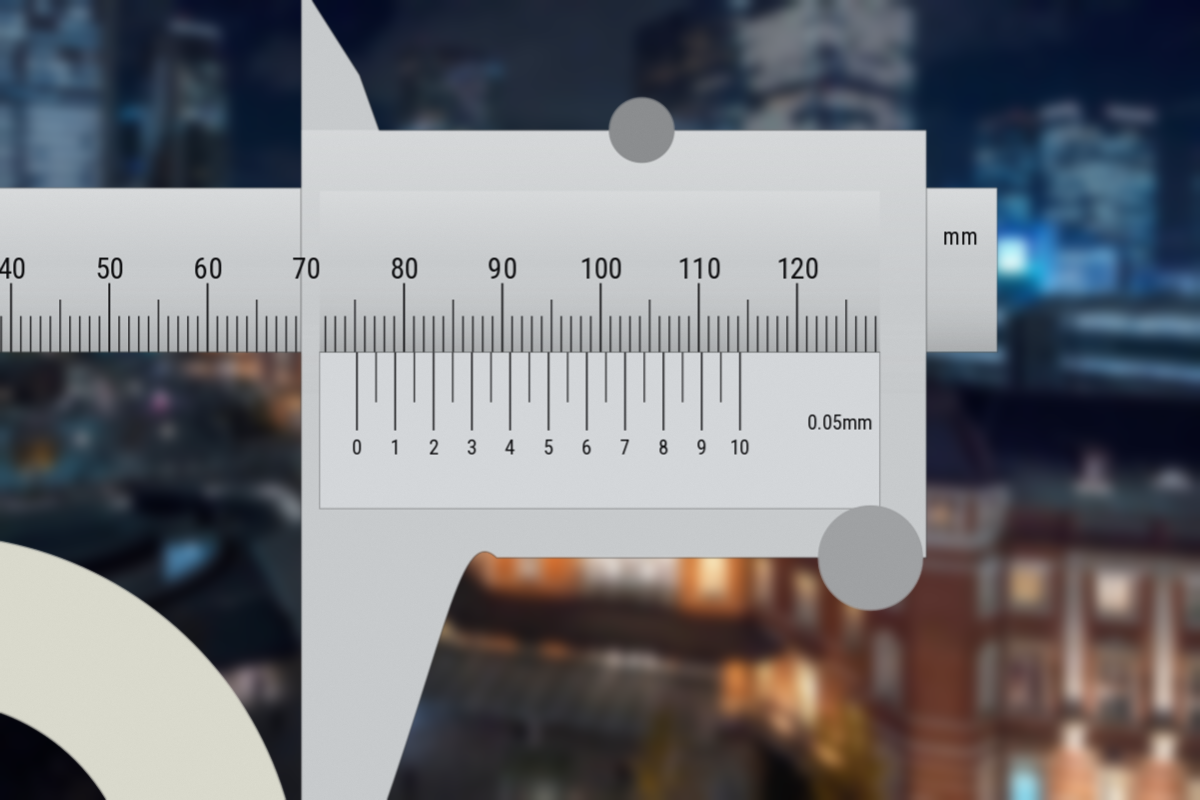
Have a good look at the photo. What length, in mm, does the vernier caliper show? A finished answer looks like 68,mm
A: 75.2,mm
